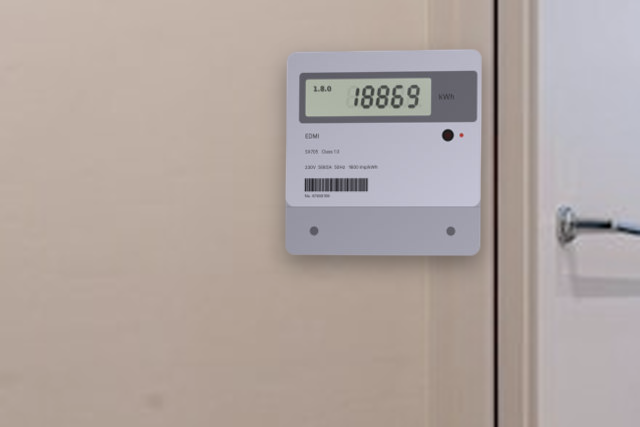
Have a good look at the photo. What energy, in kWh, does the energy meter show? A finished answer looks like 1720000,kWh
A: 18869,kWh
